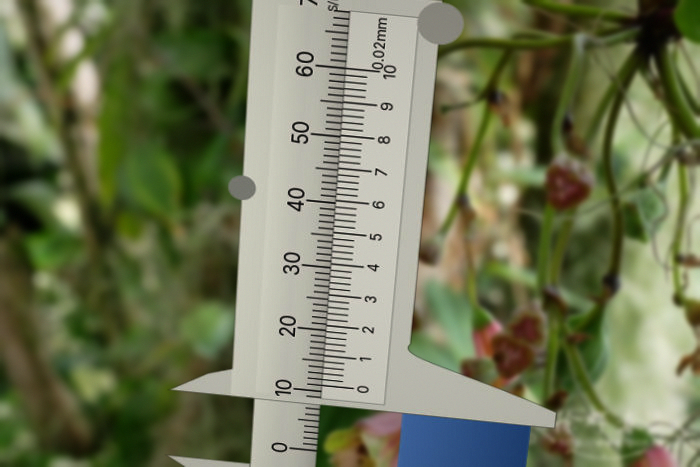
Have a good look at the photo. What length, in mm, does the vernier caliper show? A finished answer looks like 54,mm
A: 11.0,mm
